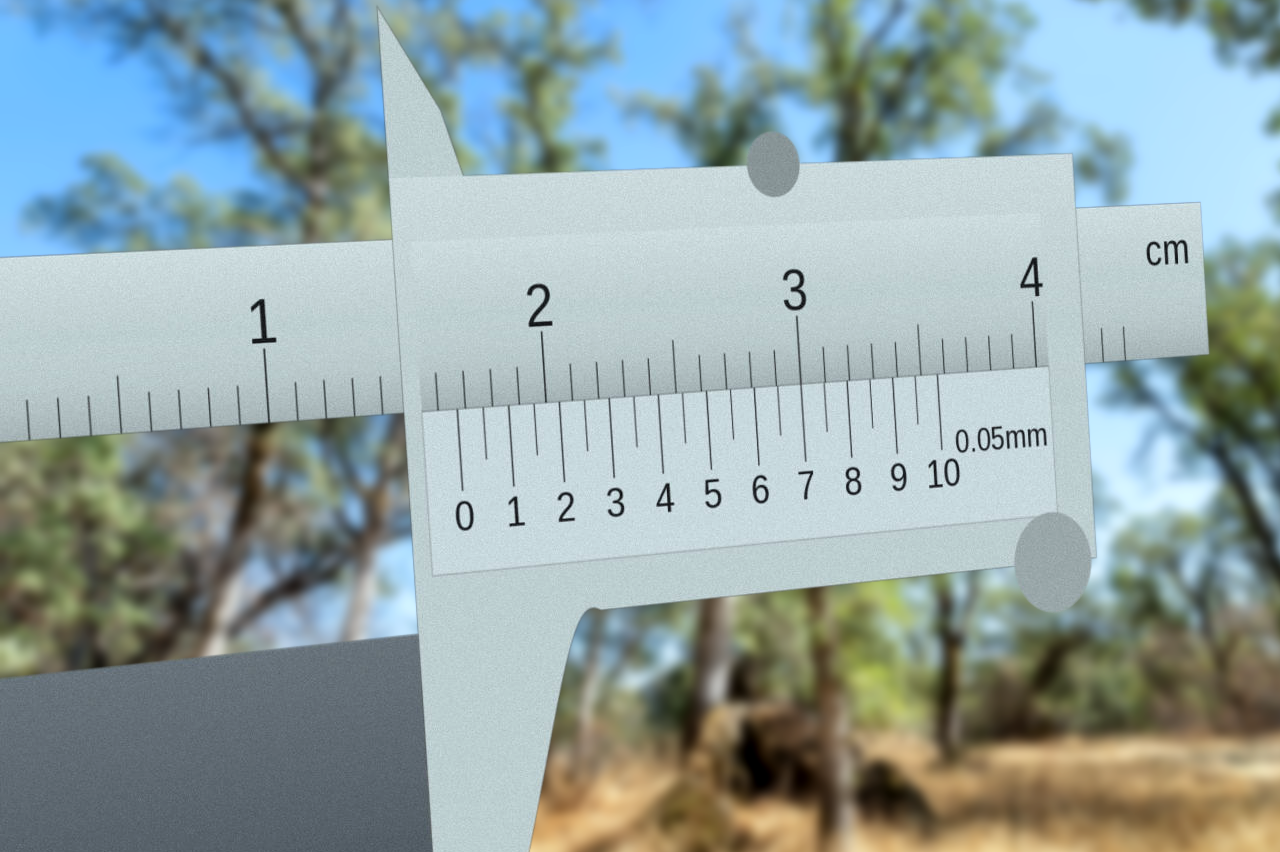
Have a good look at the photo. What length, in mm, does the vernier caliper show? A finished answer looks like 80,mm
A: 16.7,mm
